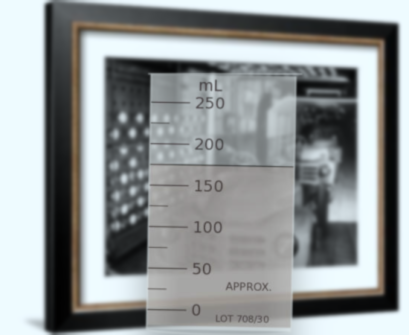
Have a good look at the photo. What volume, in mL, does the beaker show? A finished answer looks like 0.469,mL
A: 175,mL
